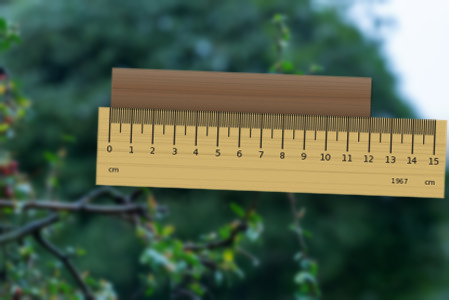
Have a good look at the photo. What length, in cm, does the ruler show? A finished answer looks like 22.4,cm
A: 12,cm
